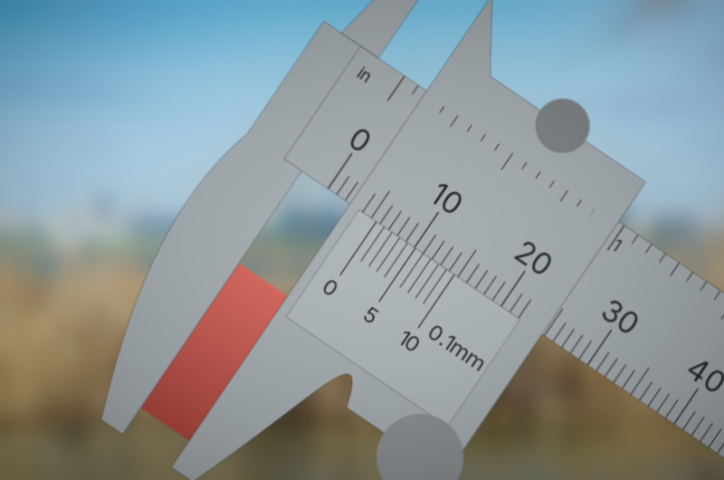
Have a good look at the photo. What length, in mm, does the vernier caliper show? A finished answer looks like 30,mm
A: 5.6,mm
